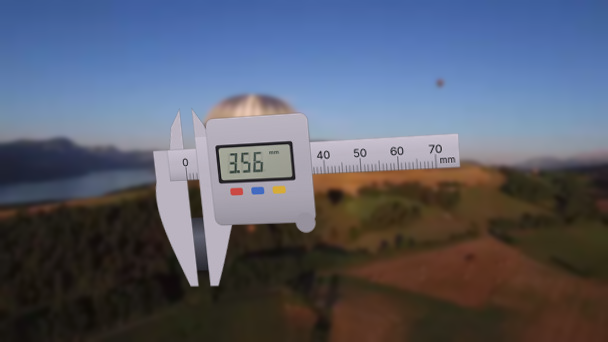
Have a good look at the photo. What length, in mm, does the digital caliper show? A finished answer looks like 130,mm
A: 3.56,mm
